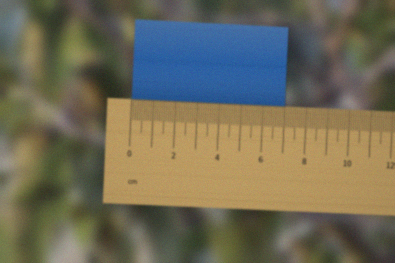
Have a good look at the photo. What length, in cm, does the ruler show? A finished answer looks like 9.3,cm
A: 7,cm
